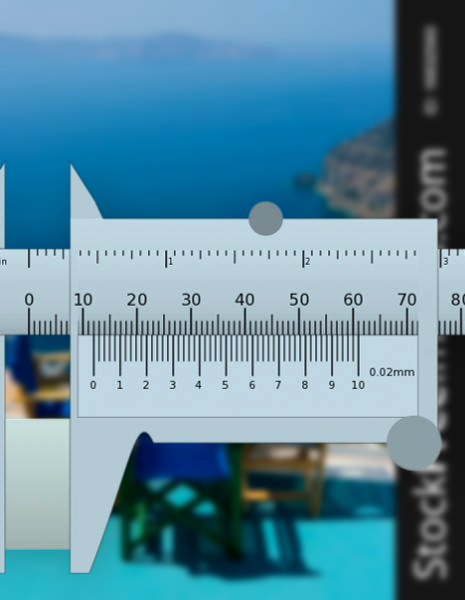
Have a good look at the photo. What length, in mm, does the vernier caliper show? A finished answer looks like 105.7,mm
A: 12.0,mm
